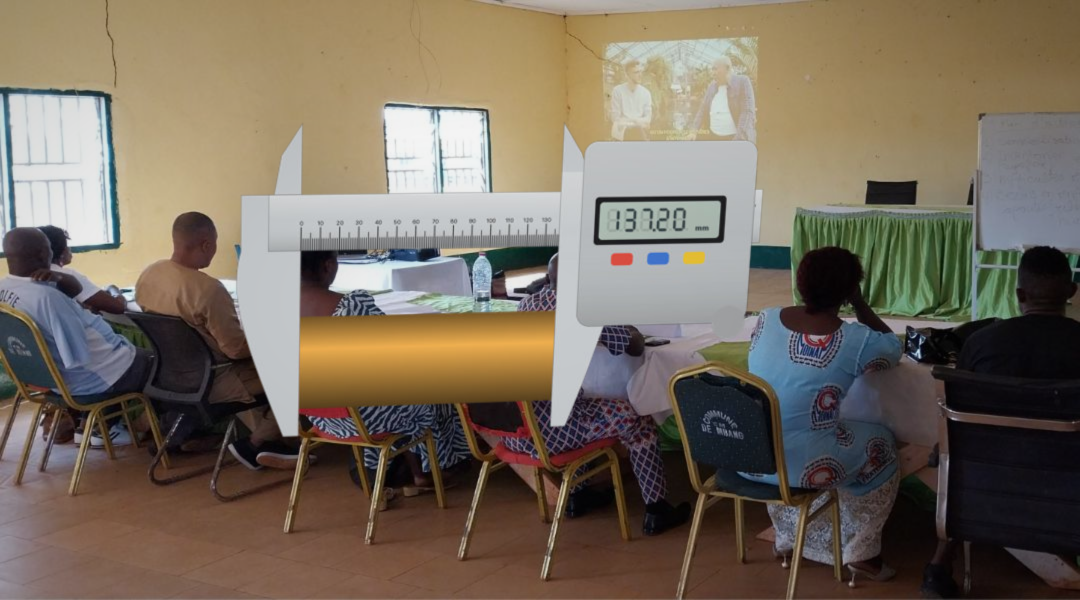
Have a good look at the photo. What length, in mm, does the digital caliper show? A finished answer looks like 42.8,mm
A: 137.20,mm
